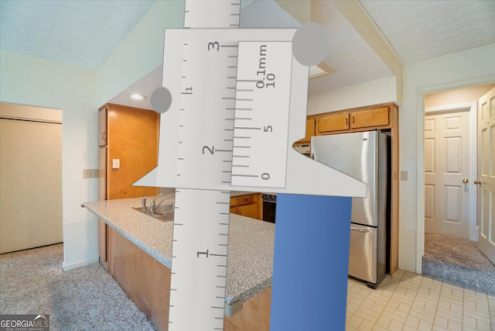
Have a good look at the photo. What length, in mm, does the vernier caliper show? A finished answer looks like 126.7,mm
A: 17.7,mm
